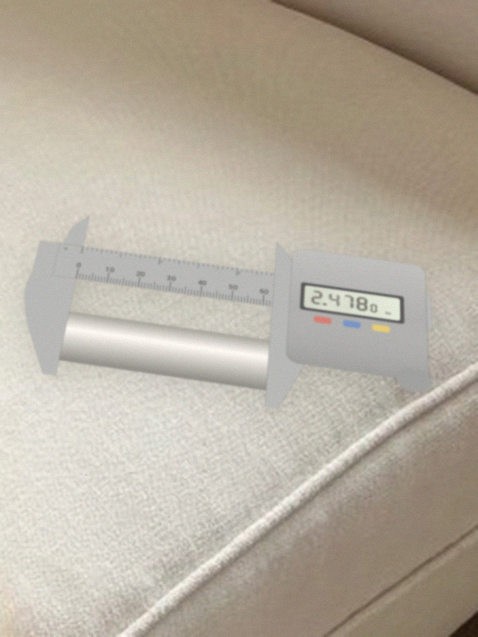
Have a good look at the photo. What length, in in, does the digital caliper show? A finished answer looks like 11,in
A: 2.4780,in
